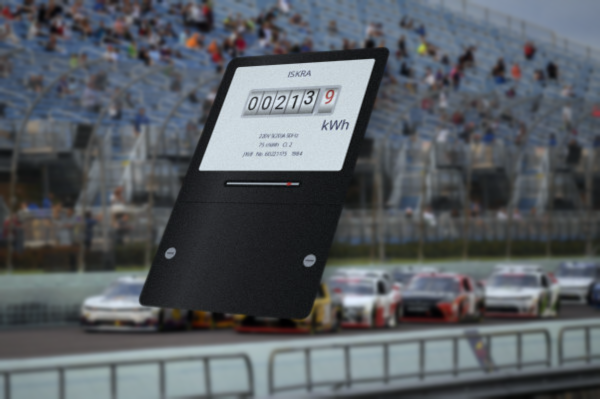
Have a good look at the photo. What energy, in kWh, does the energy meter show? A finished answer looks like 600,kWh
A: 213.9,kWh
